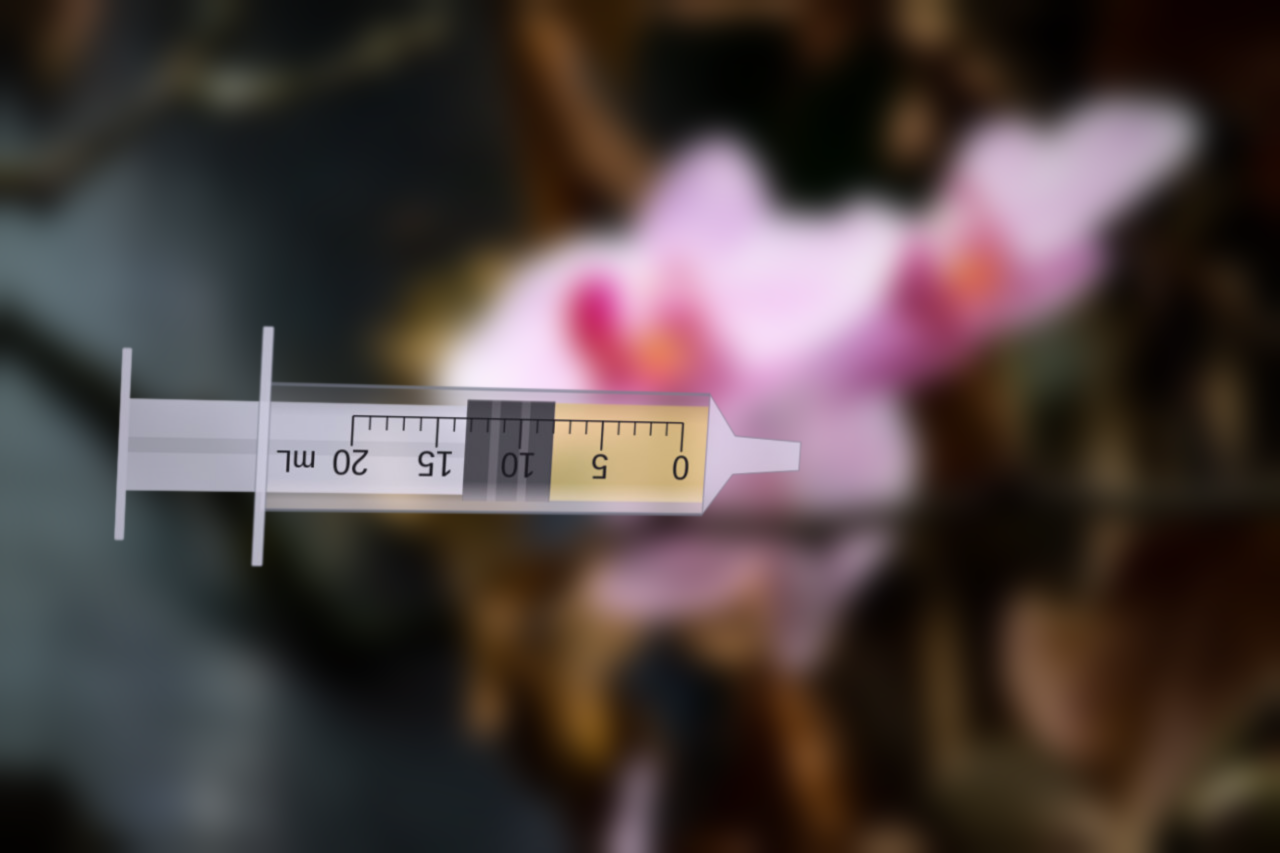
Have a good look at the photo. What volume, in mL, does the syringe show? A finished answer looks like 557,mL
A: 8,mL
